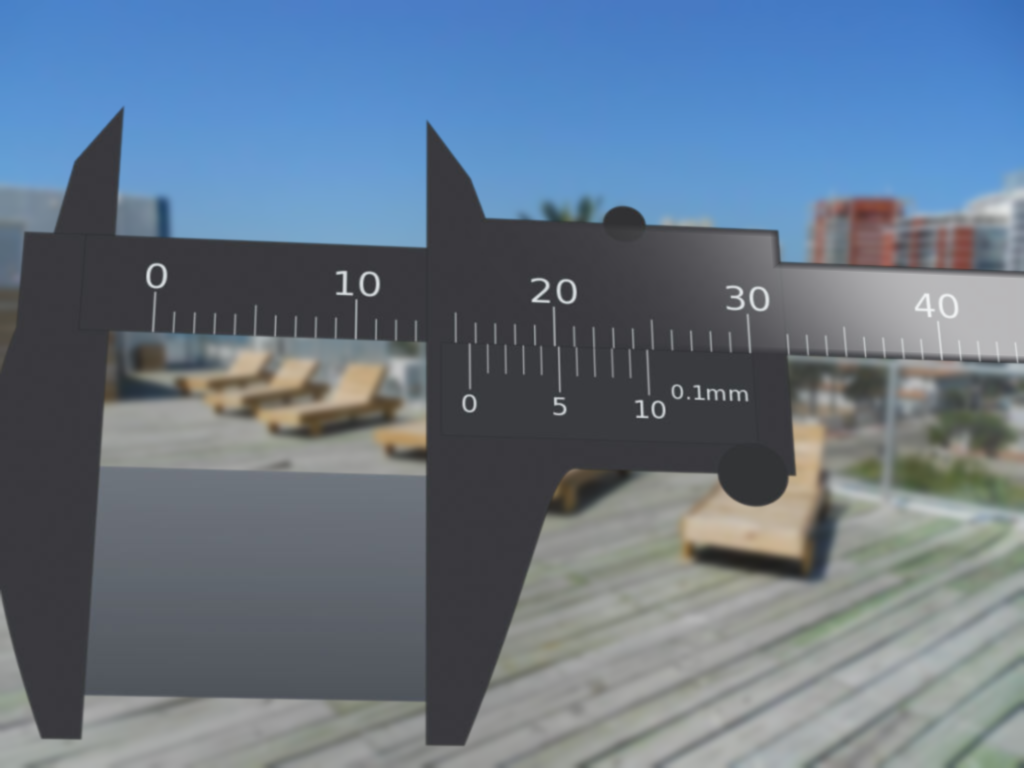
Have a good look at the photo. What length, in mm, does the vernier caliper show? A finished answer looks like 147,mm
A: 15.7,mm
